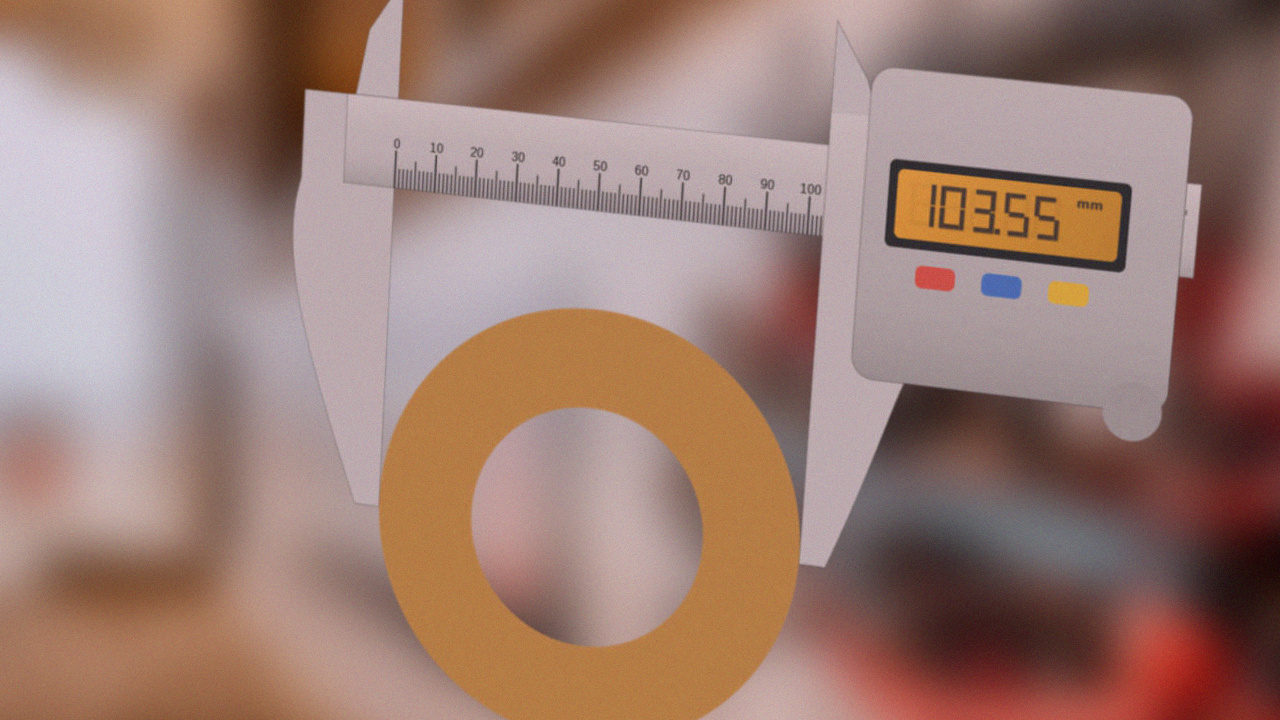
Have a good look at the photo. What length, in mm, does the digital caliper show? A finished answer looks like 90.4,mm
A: 103.55,mm
